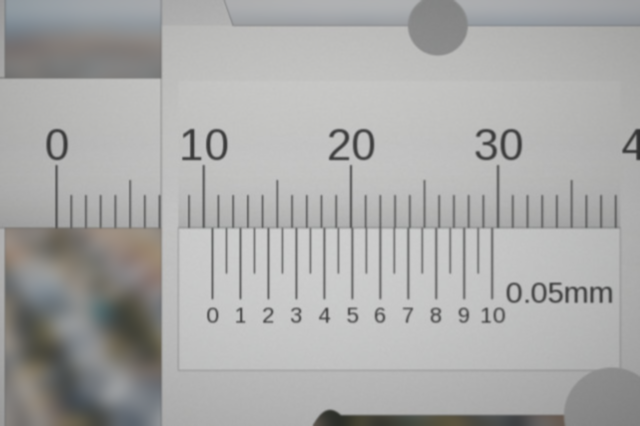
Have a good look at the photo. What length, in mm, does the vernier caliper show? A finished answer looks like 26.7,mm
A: 10.6,mm
